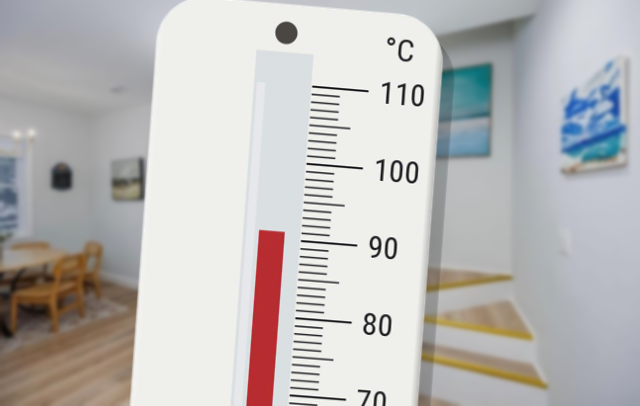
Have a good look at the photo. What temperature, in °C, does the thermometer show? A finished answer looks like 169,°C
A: 91,°C
